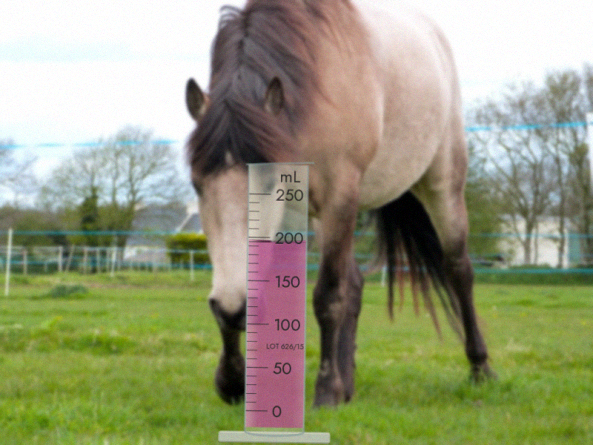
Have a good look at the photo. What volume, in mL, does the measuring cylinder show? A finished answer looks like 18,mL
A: 195,mL
